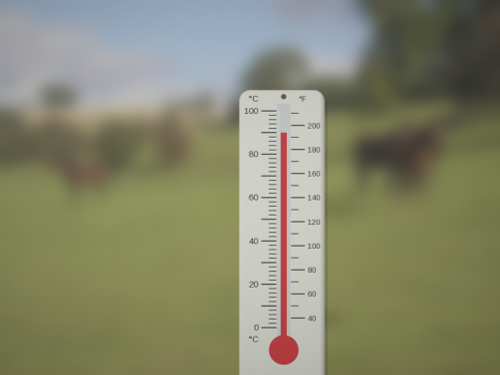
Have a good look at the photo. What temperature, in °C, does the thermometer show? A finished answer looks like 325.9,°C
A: 90,°C
